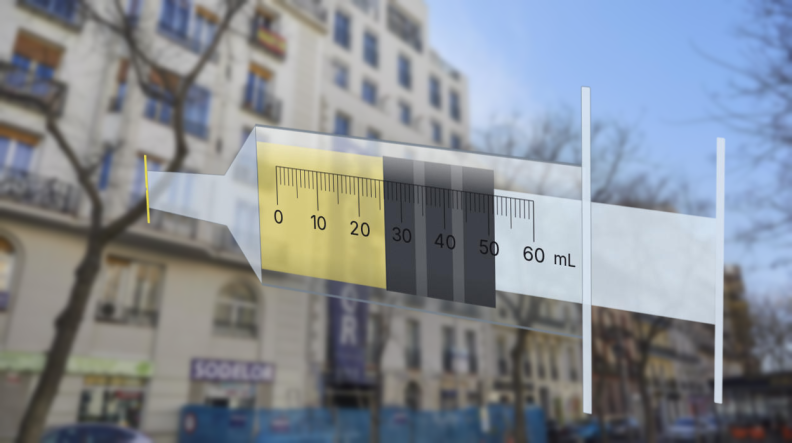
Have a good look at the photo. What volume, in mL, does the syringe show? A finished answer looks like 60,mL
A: 26,mL
